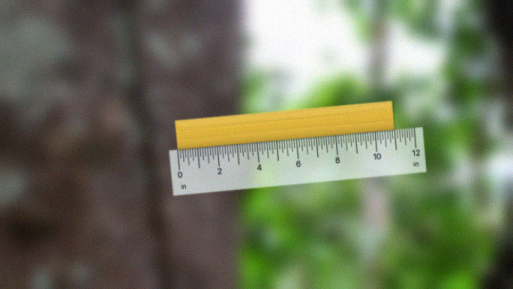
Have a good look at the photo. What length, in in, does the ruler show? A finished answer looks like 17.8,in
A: 11,in
